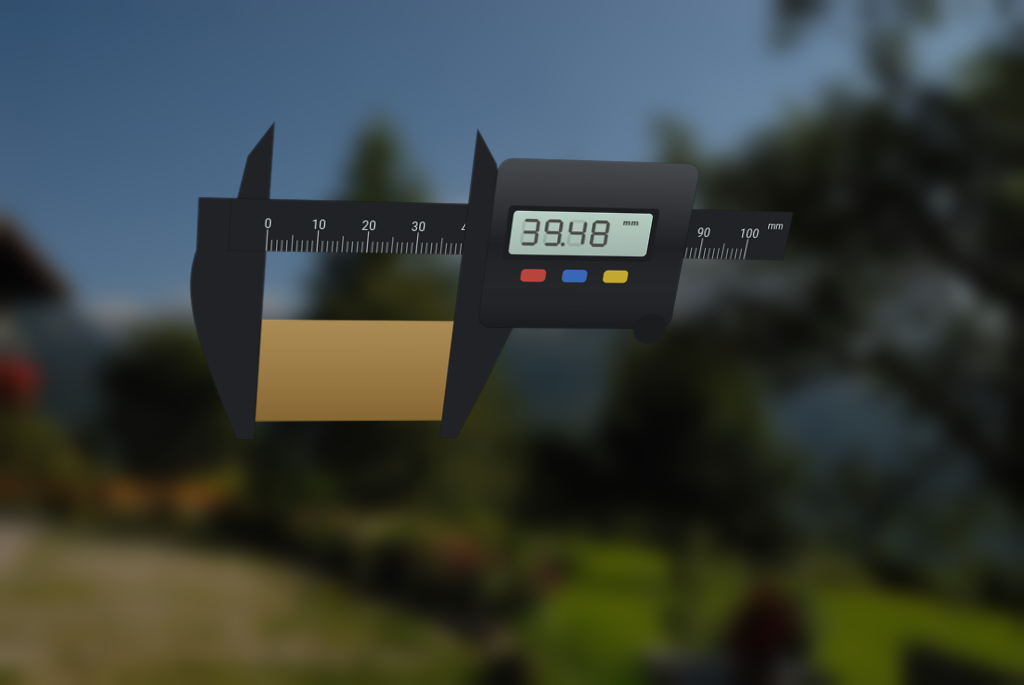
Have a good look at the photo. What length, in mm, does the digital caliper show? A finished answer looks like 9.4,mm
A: 39.48,mm
